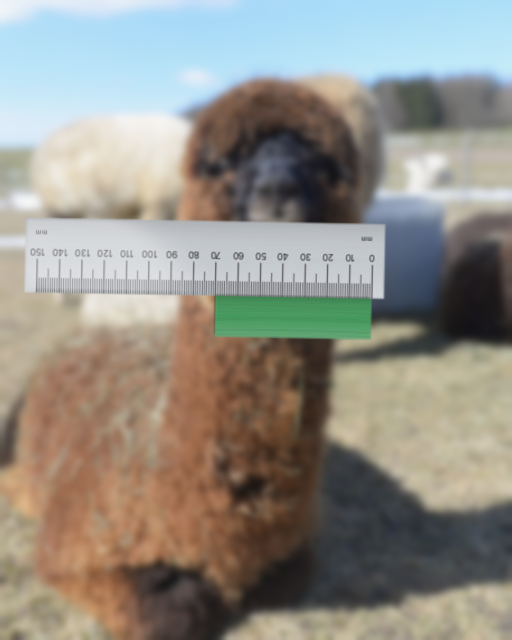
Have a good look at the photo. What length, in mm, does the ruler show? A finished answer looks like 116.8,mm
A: 70,mm
